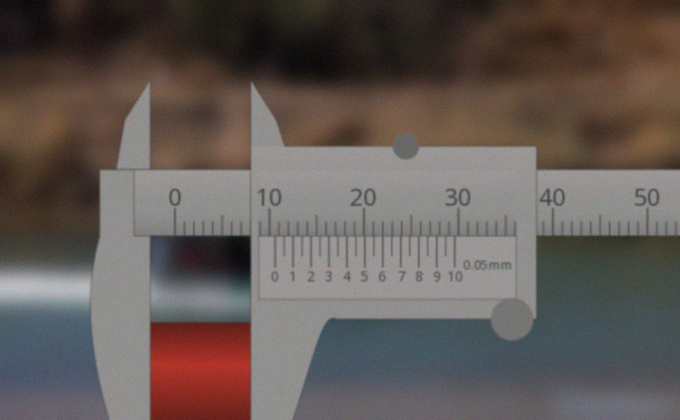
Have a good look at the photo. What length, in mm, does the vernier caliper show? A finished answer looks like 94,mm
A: 10.6,mm
